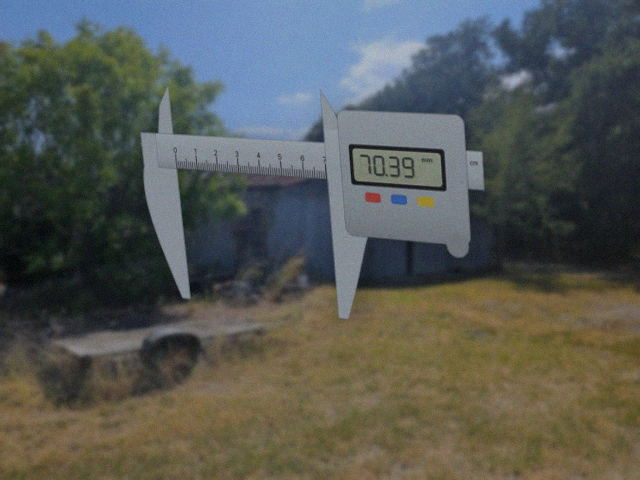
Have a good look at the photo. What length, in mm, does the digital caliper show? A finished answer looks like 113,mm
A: 70.39,mm
